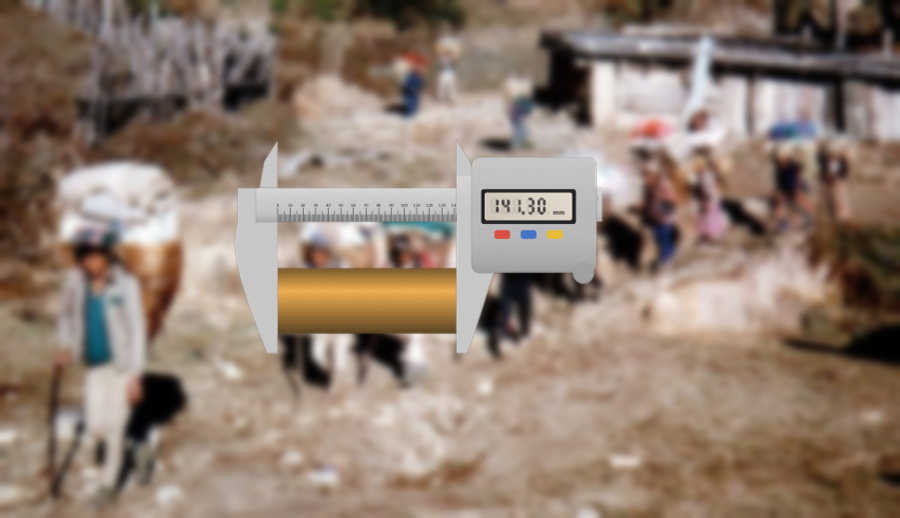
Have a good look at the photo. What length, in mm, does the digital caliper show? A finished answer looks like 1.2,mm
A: 141.30,mm
